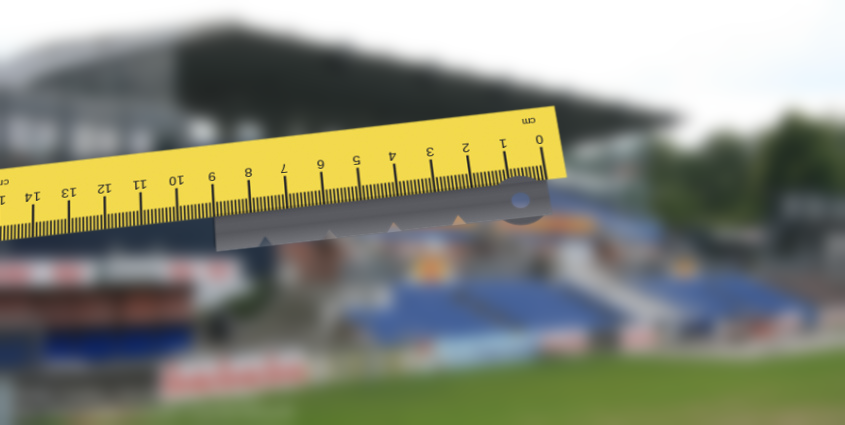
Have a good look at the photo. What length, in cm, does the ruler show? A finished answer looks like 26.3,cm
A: 9,cm
